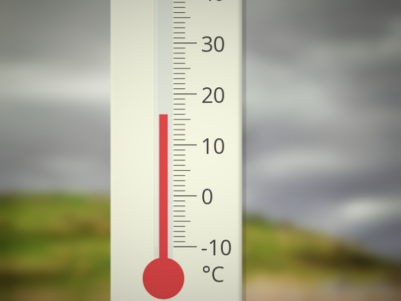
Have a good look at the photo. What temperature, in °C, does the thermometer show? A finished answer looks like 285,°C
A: 16,°C
